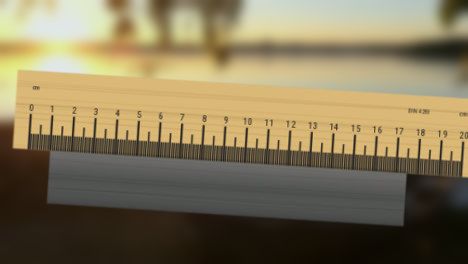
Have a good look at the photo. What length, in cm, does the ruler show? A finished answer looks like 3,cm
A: 16.5,cm
